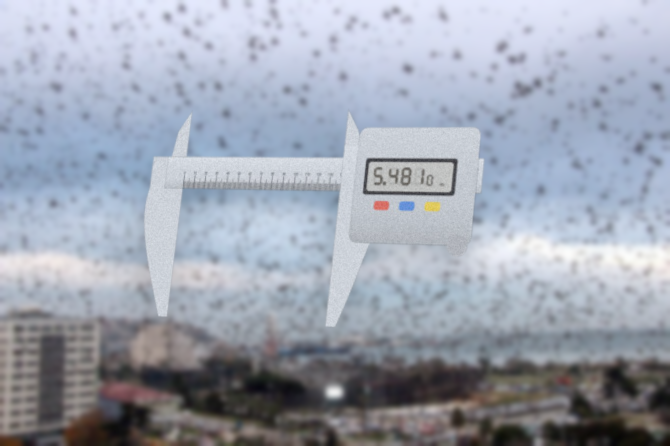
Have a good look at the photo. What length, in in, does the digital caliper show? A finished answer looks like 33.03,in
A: 5.4810,in
